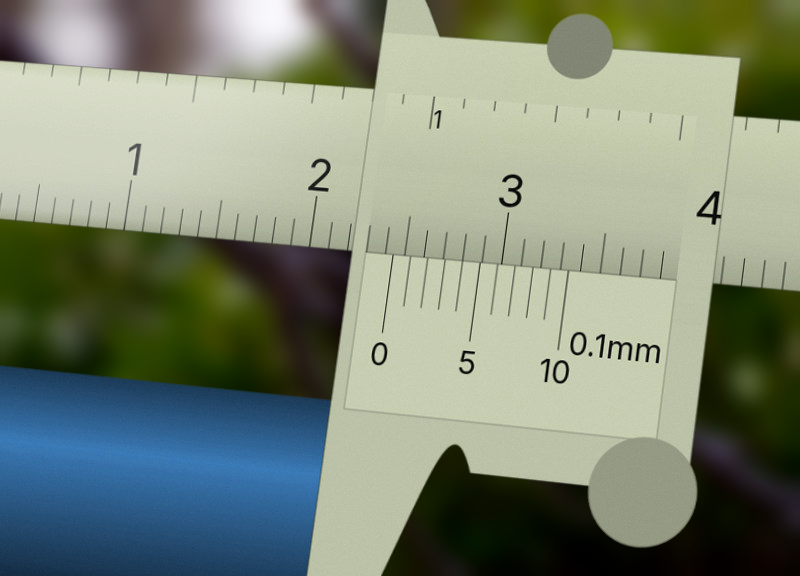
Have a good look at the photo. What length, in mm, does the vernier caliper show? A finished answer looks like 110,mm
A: 24.4,mm
